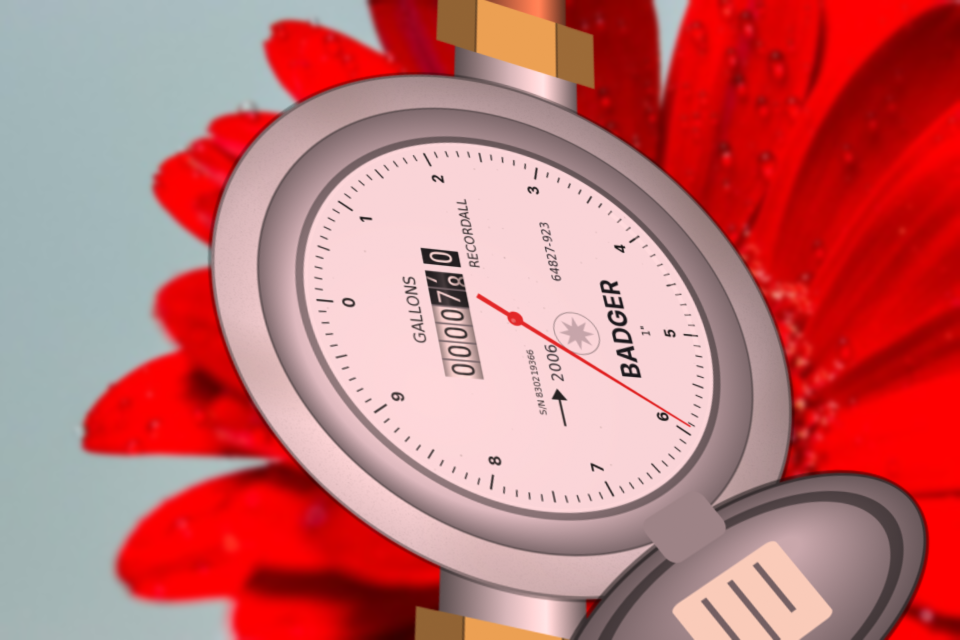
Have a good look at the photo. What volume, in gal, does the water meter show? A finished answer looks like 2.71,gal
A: 775.9,gal
